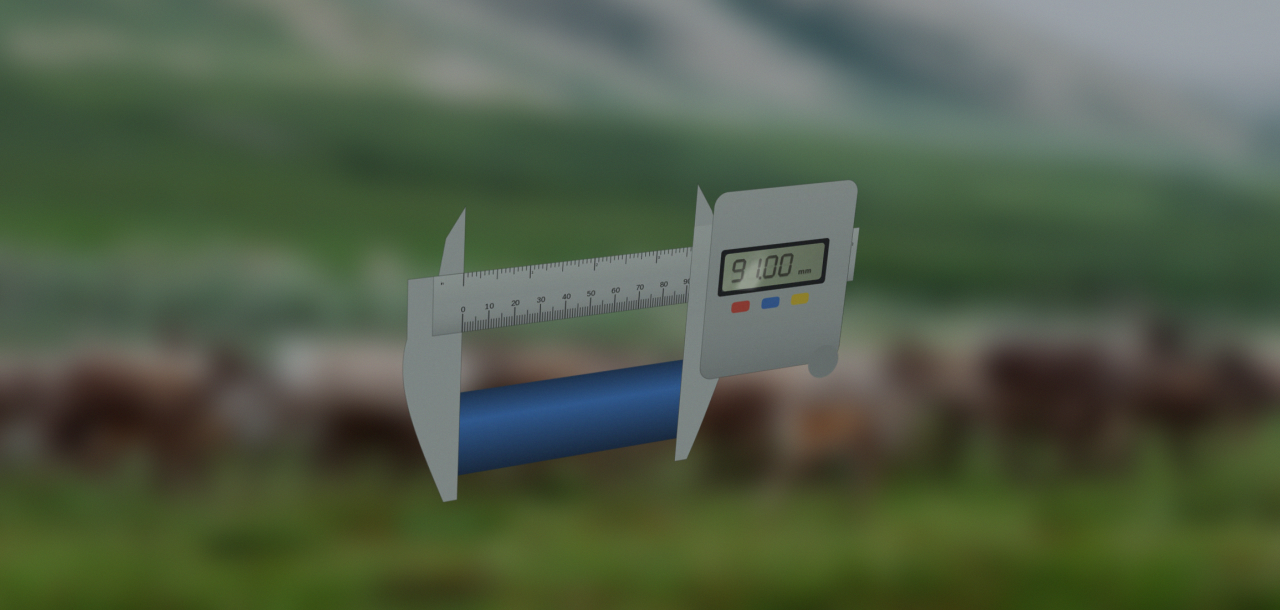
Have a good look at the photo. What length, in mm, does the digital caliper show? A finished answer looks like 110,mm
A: 91.00,mm
